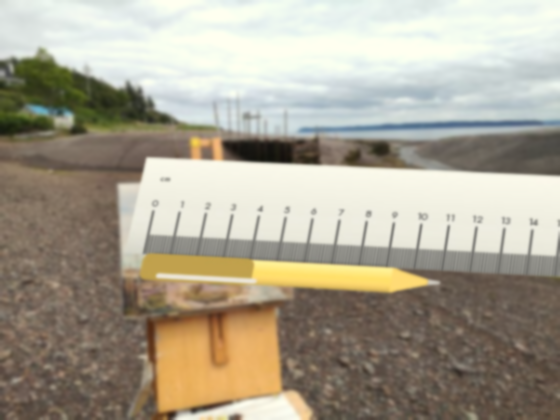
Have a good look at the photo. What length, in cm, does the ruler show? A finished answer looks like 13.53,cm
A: 11,cm
